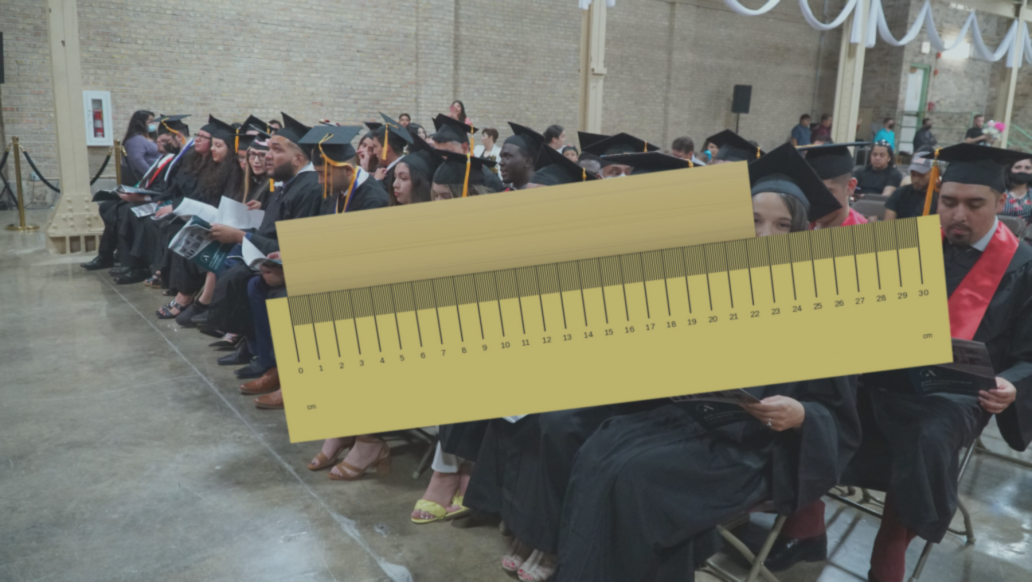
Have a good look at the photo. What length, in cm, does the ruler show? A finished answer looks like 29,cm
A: 22.5,cm
